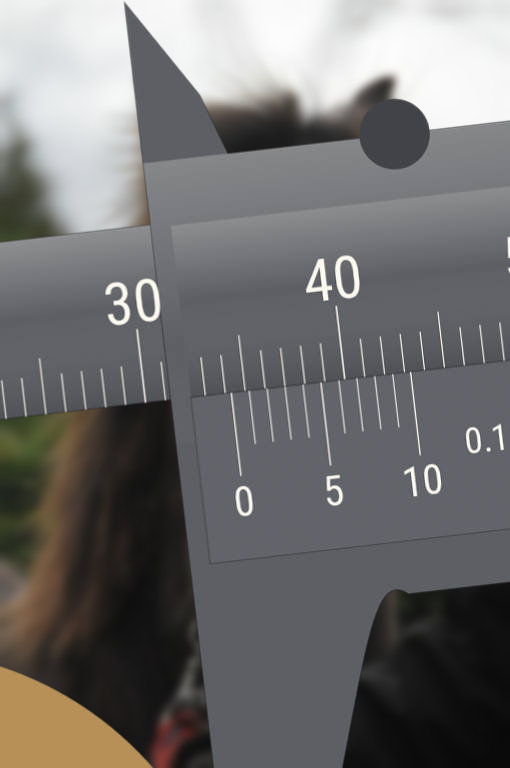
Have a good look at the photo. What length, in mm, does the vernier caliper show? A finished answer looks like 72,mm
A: 34.3,mm
